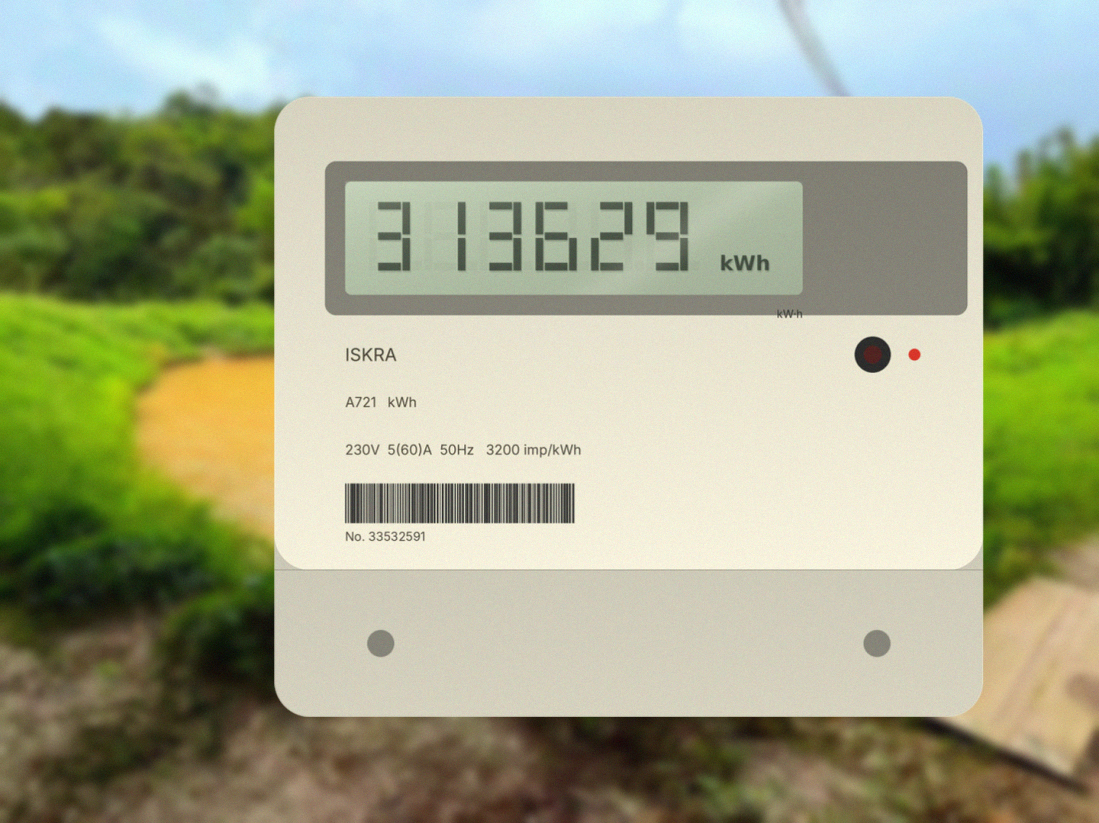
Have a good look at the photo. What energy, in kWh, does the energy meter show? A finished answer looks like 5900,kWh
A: 313629,kWh
